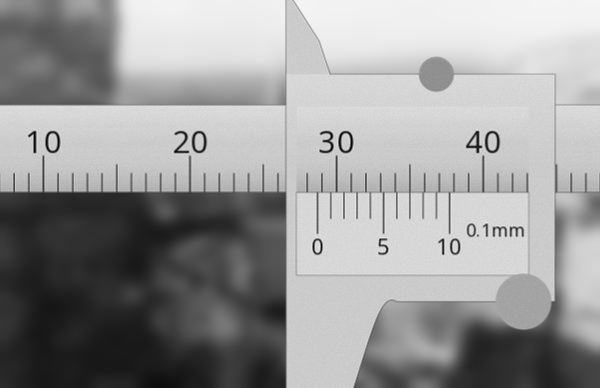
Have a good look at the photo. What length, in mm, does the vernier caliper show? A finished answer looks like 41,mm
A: 28.7,mm
